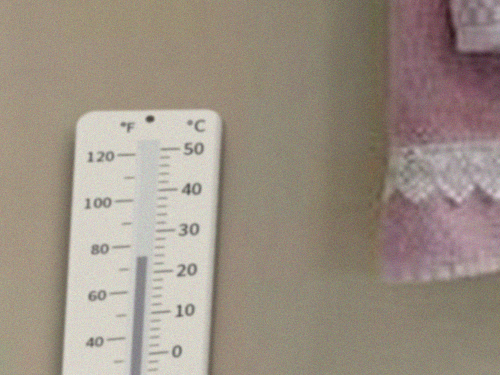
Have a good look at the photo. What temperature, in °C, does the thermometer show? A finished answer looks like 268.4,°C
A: 24,°C
